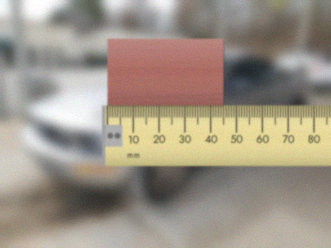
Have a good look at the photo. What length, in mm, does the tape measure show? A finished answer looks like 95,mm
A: 45,mm
